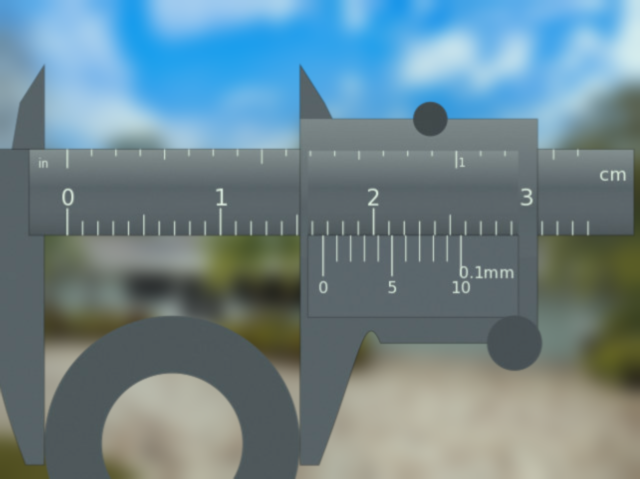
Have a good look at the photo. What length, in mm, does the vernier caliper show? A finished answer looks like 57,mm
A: 16.7,mm
